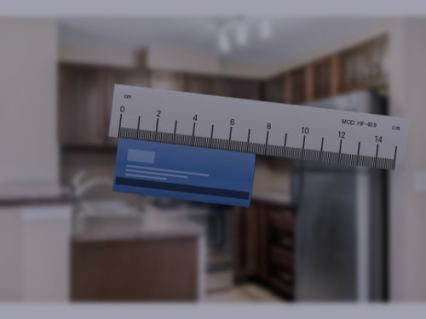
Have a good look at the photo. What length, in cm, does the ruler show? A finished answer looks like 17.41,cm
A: 7.5,cm
